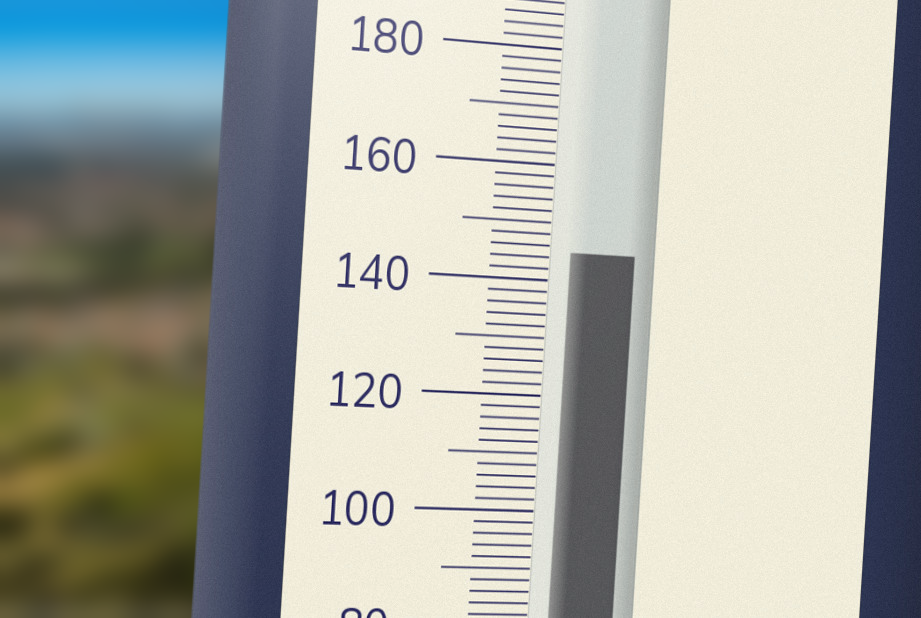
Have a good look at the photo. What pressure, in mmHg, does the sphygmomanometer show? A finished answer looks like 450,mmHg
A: 145,mmHg
